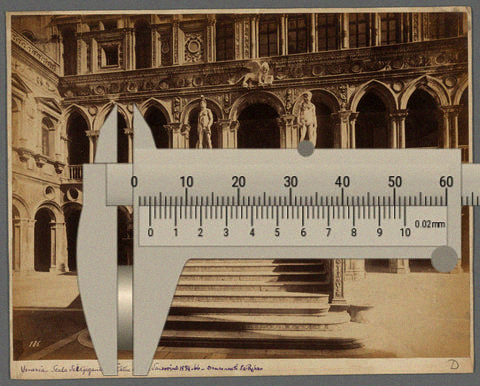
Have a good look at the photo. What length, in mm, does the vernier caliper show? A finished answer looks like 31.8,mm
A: 3.0,mm
